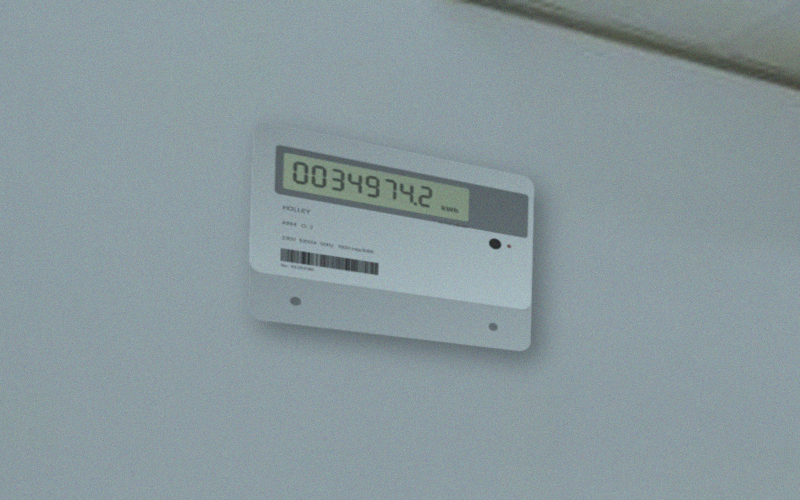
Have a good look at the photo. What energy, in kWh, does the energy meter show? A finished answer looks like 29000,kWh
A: 34974.2,kWh
